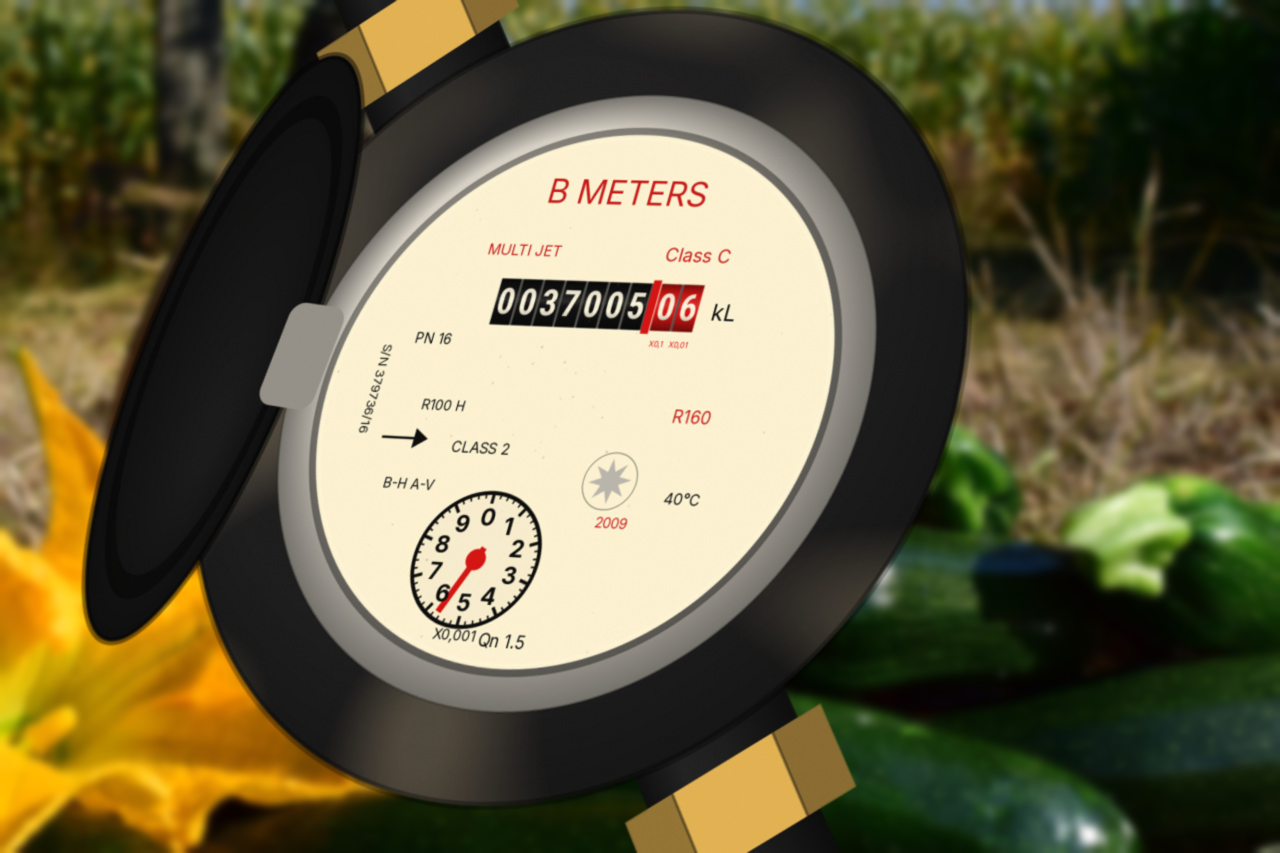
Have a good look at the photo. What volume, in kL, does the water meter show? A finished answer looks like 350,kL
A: 37005.065,kL
